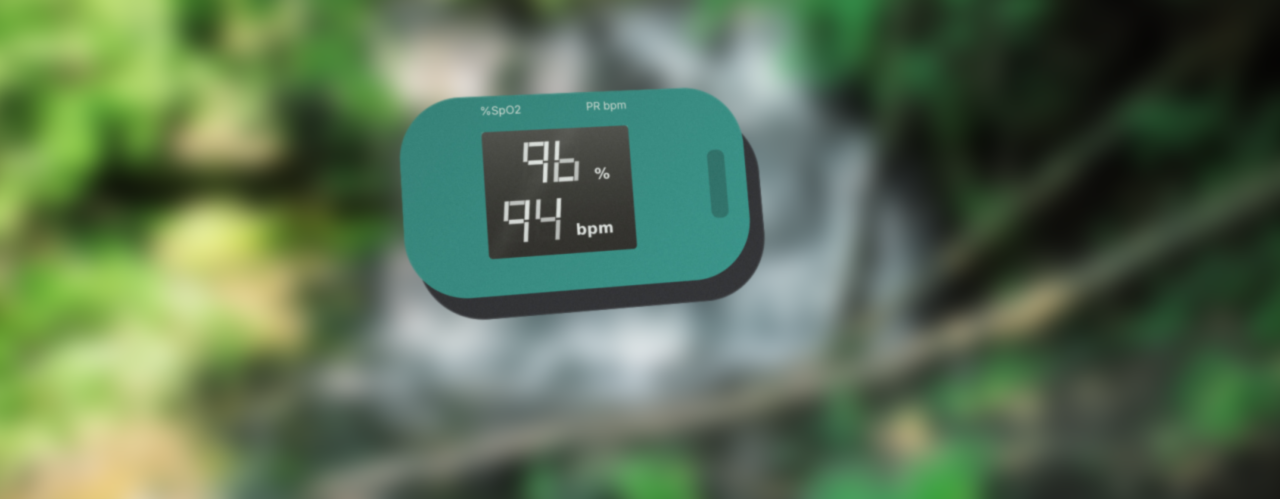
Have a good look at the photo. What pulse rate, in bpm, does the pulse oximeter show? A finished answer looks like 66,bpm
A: 94,bpm
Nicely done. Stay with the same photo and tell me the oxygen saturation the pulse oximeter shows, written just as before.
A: 96,%
